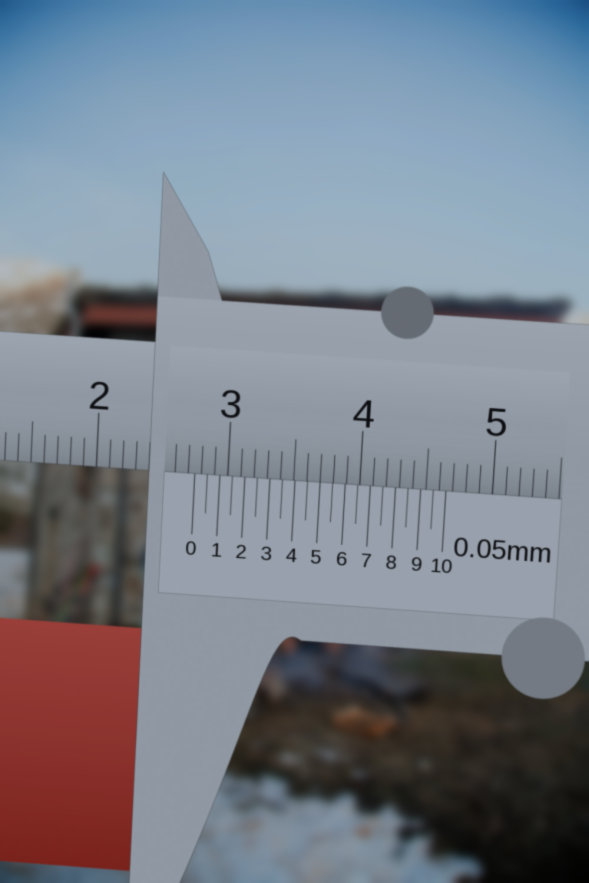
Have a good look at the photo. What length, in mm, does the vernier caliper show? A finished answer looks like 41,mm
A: 27.5,mm
